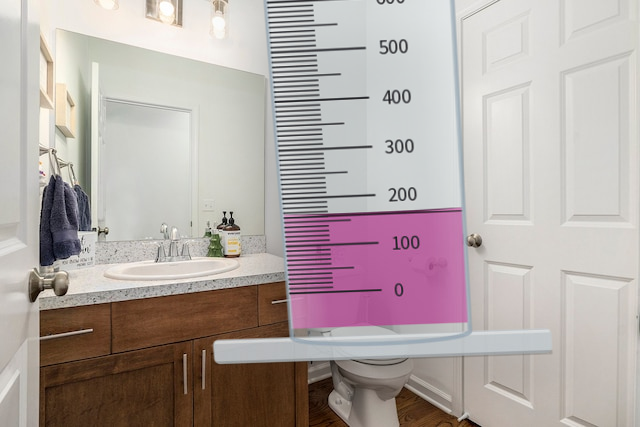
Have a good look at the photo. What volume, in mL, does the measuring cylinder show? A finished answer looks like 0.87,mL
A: 160,mL
